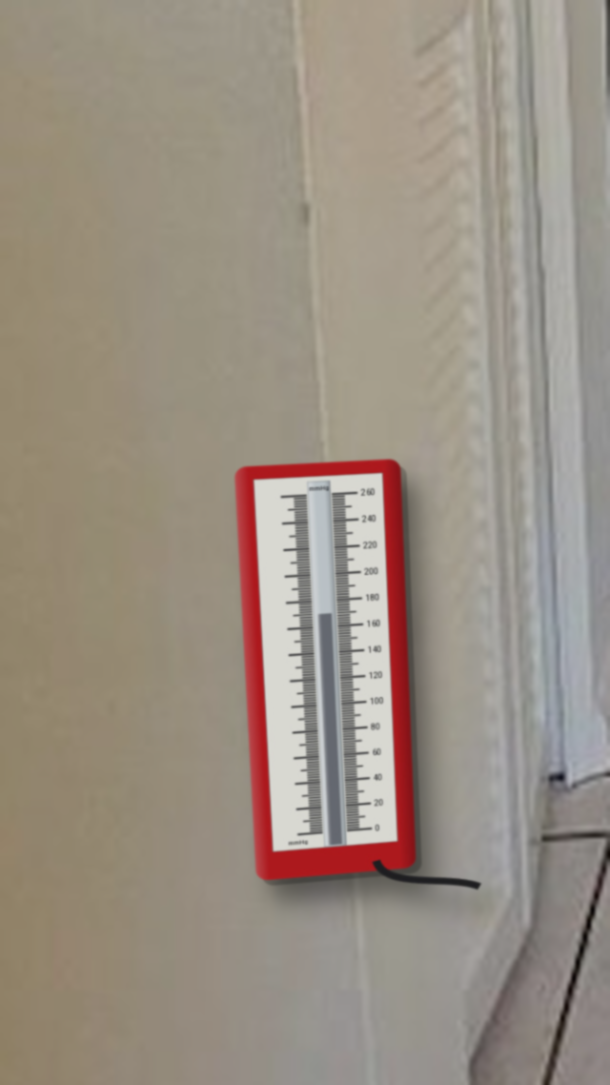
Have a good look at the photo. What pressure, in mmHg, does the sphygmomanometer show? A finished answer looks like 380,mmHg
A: 170,mmHg
